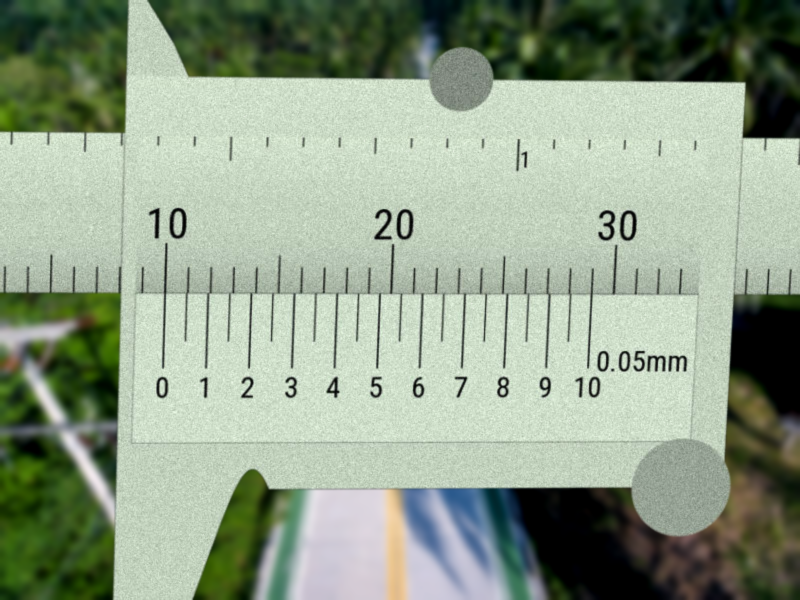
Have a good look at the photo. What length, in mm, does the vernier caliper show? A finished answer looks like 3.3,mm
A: 10.0,mm
